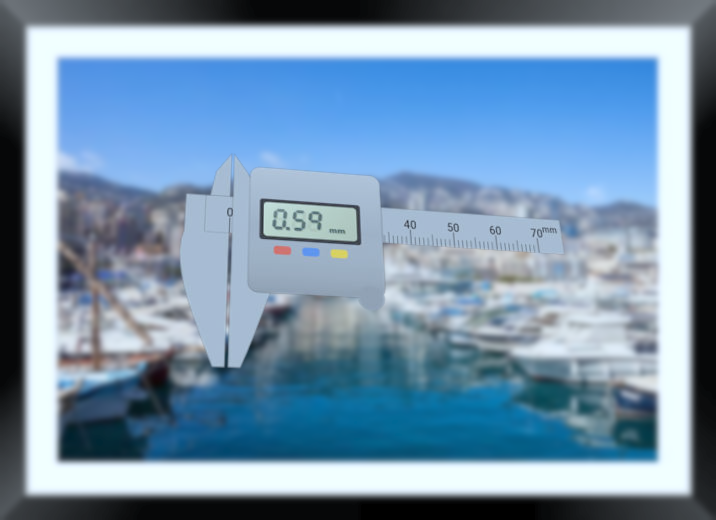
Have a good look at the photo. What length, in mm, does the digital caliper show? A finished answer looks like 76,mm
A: 0.59,mm
